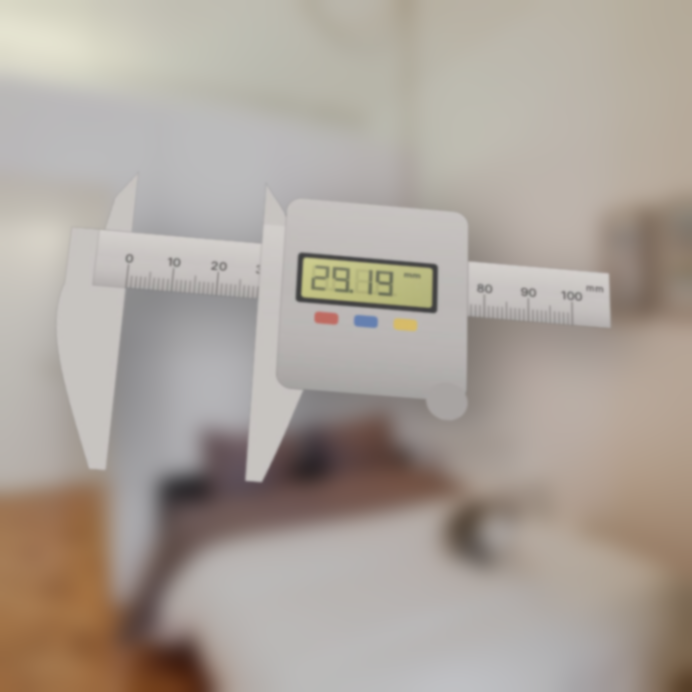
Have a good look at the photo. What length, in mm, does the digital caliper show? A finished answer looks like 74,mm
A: 29.19,mm
